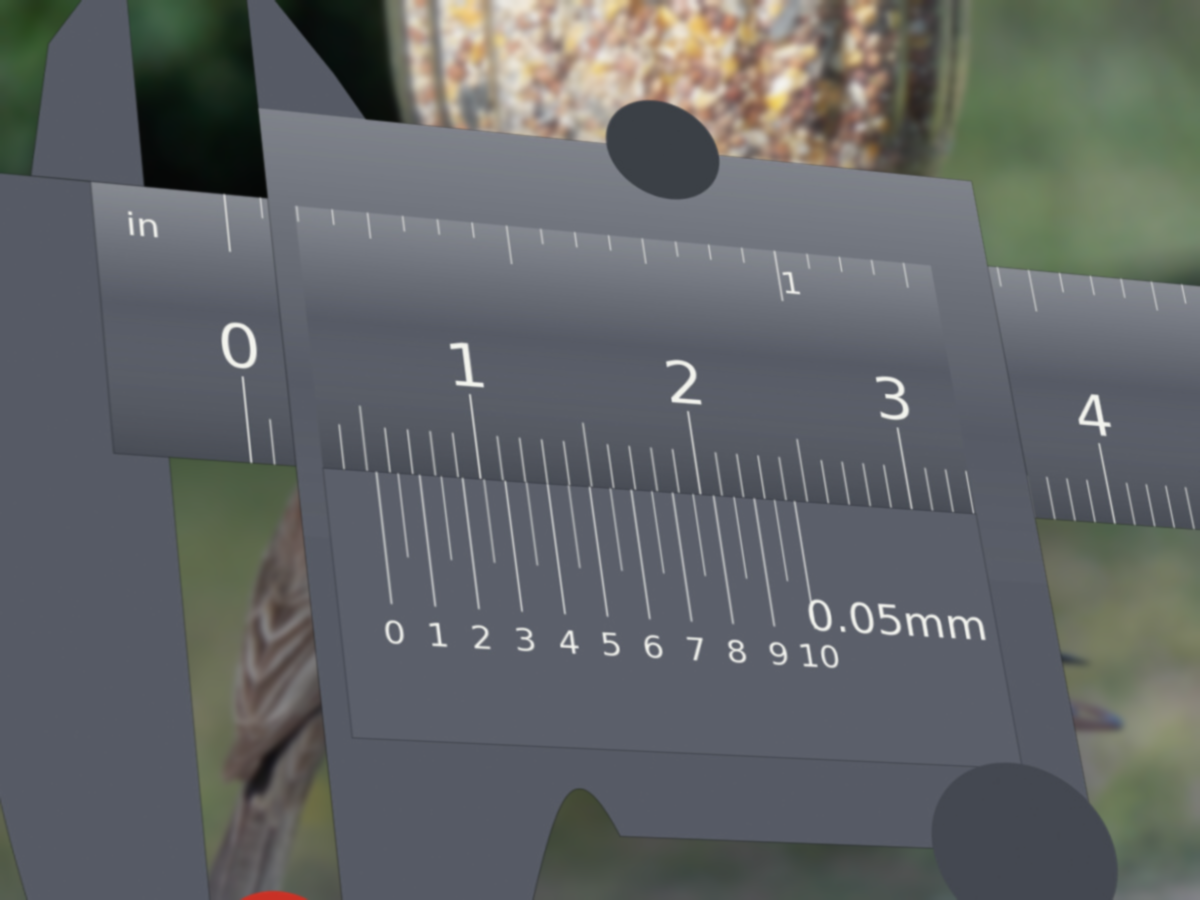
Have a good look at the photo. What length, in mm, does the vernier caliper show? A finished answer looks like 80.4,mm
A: 5.4,mm
